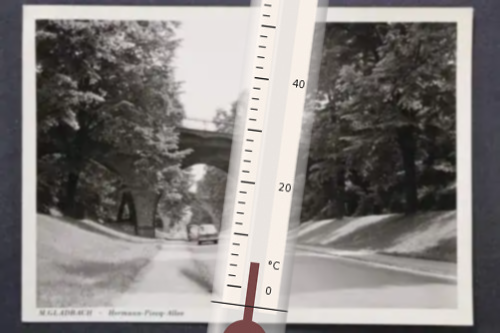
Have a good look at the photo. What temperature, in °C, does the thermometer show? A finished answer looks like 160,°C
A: 5,°C
